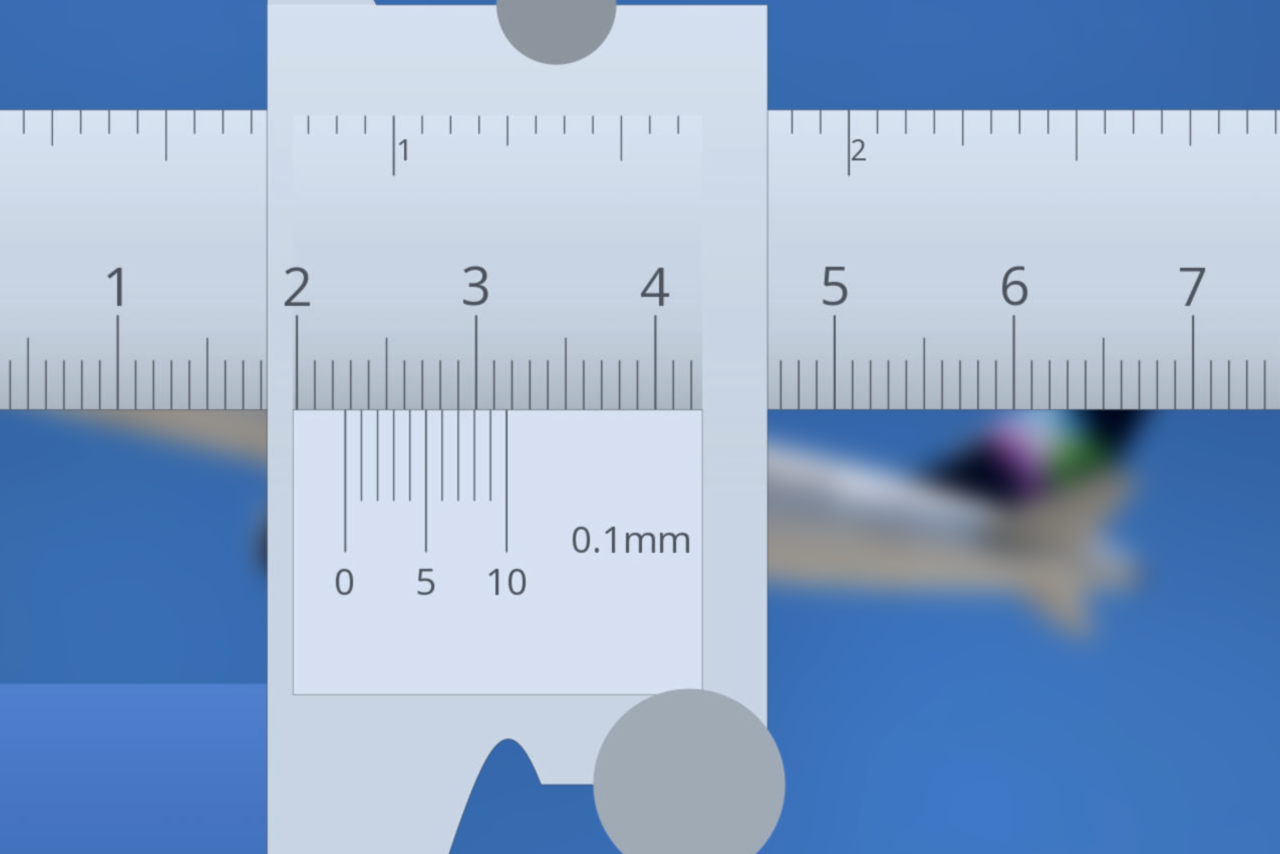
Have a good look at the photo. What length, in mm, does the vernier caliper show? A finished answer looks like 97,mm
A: 22.7,mm
